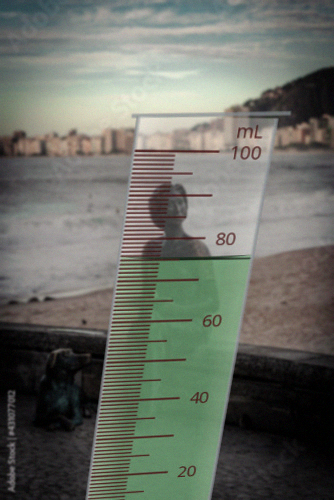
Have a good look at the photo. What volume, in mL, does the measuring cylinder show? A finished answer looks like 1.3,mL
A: 75,mL
